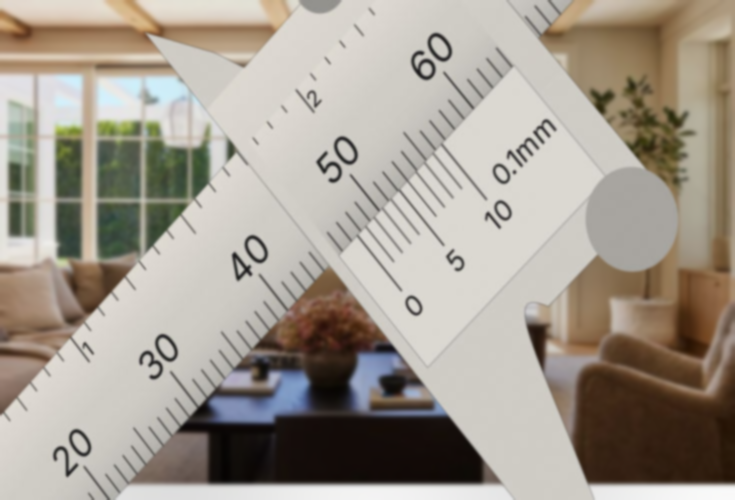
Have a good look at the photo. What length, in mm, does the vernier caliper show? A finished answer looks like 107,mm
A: 47.6,mm
